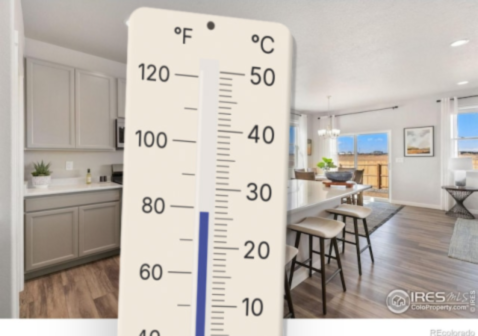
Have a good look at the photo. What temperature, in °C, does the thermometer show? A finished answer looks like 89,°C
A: 26,°C
